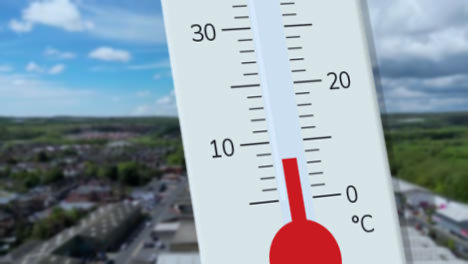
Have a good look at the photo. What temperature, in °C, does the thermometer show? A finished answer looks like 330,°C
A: 7,°C
